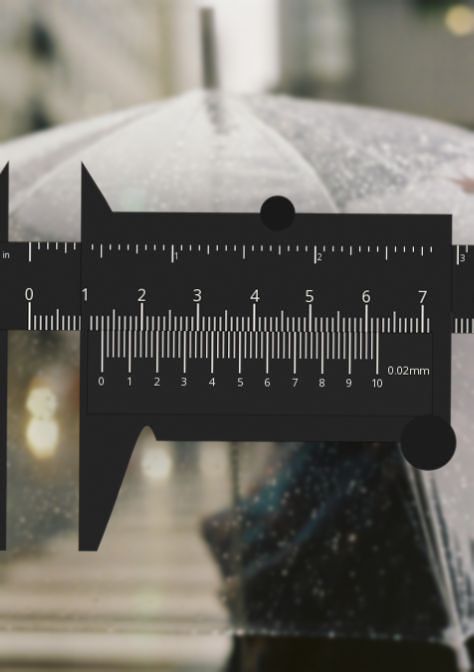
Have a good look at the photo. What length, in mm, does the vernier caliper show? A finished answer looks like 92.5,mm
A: 13.0,mm
